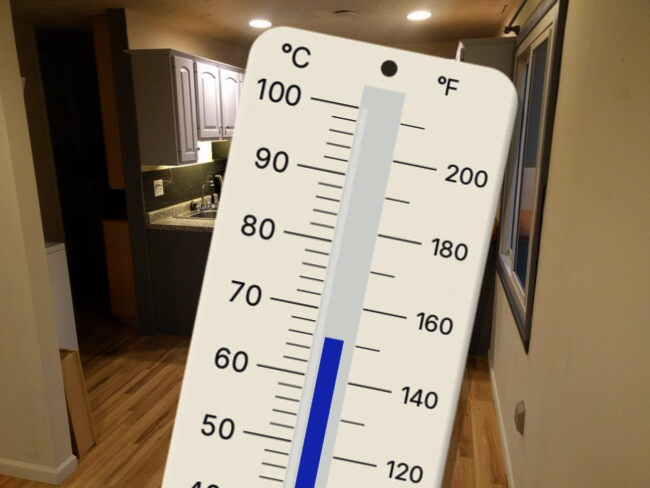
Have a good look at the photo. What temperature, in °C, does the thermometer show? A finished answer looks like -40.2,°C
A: 66,°C
